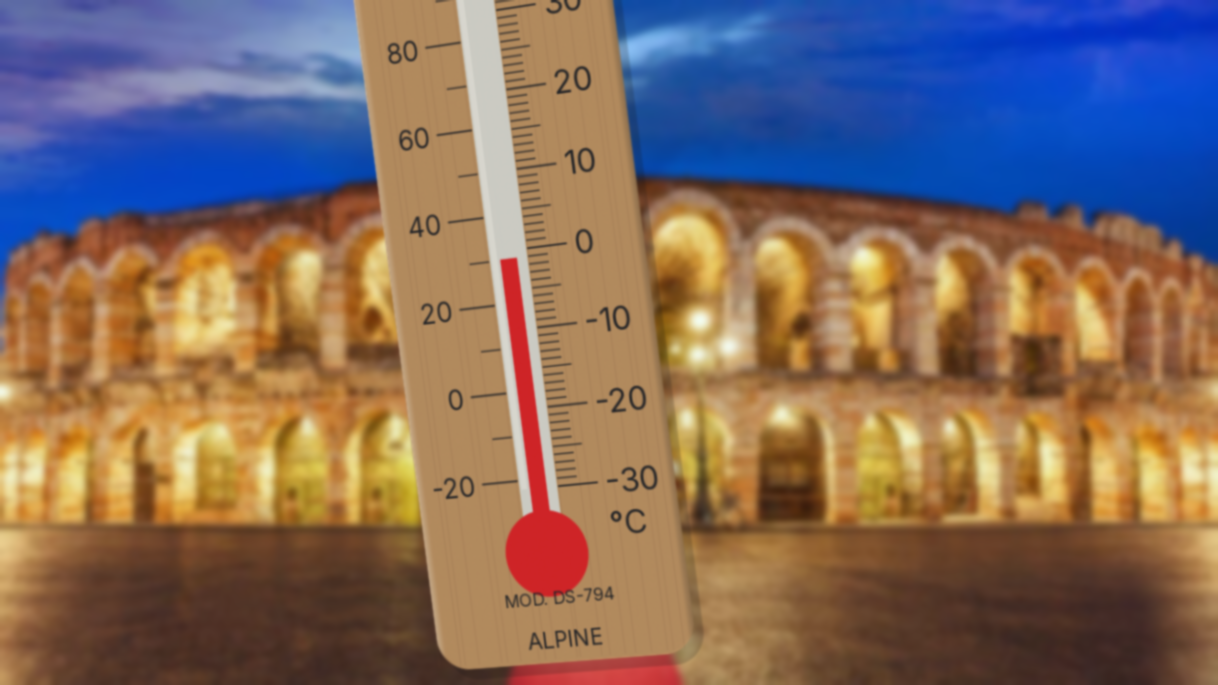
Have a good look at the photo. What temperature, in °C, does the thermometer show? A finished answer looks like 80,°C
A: -1,°C
